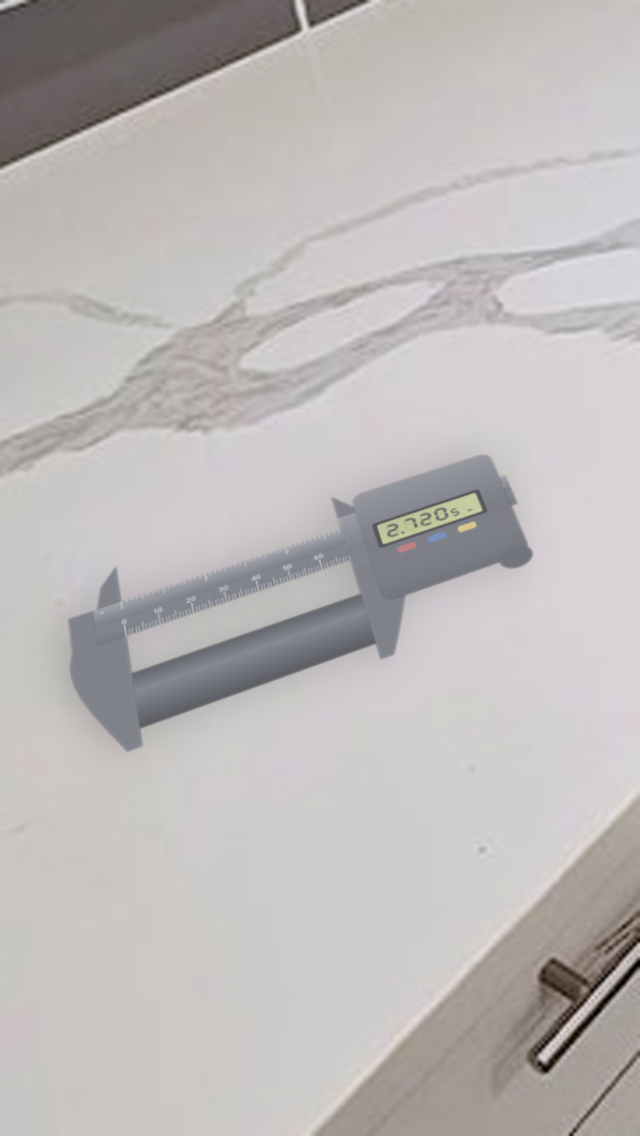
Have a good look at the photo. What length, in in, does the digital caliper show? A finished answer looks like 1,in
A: 2.7205,in
